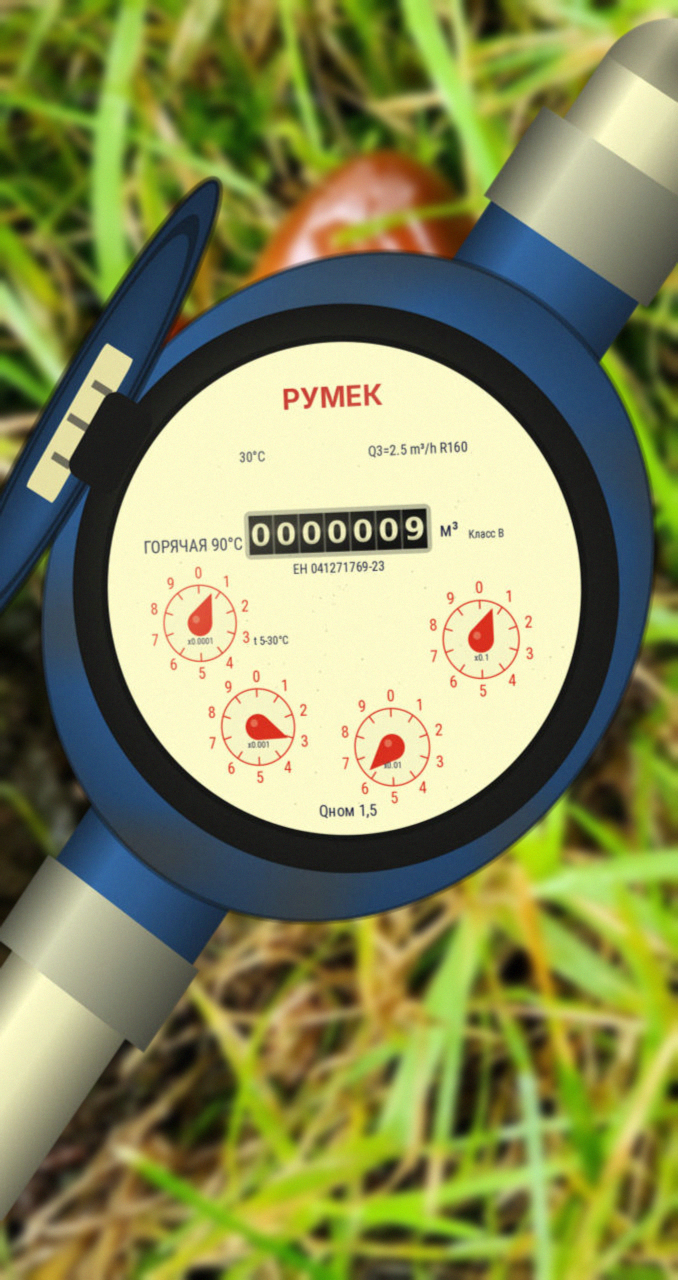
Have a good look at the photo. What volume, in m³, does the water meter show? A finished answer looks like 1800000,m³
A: 9.0630,m³
